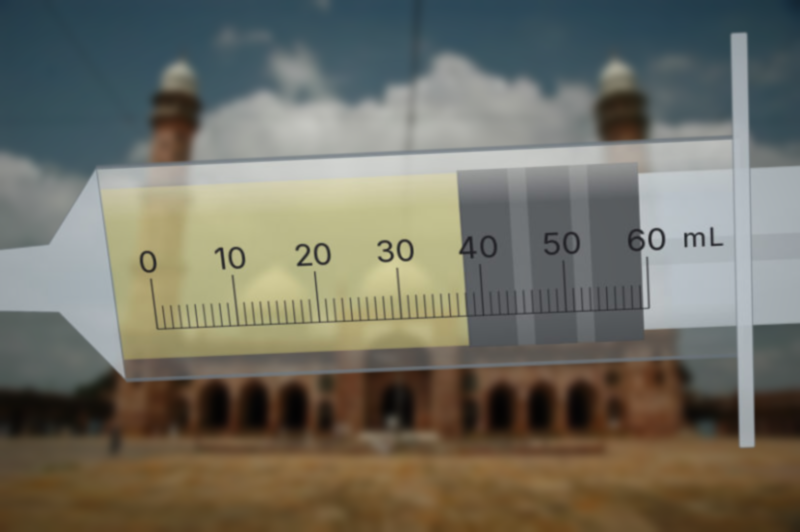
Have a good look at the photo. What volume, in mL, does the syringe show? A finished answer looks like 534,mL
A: 38,mL
